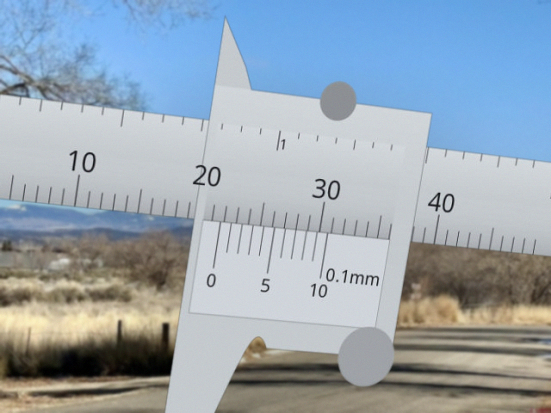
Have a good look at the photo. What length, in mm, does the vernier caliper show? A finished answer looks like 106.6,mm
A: 21.7,mm
